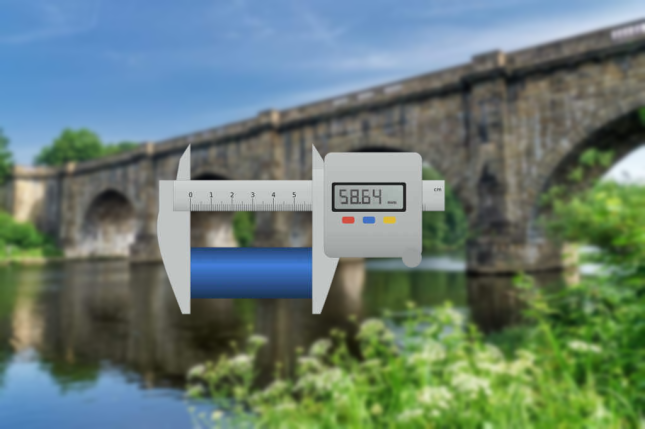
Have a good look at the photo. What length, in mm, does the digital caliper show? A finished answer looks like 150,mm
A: 58.64,mm
